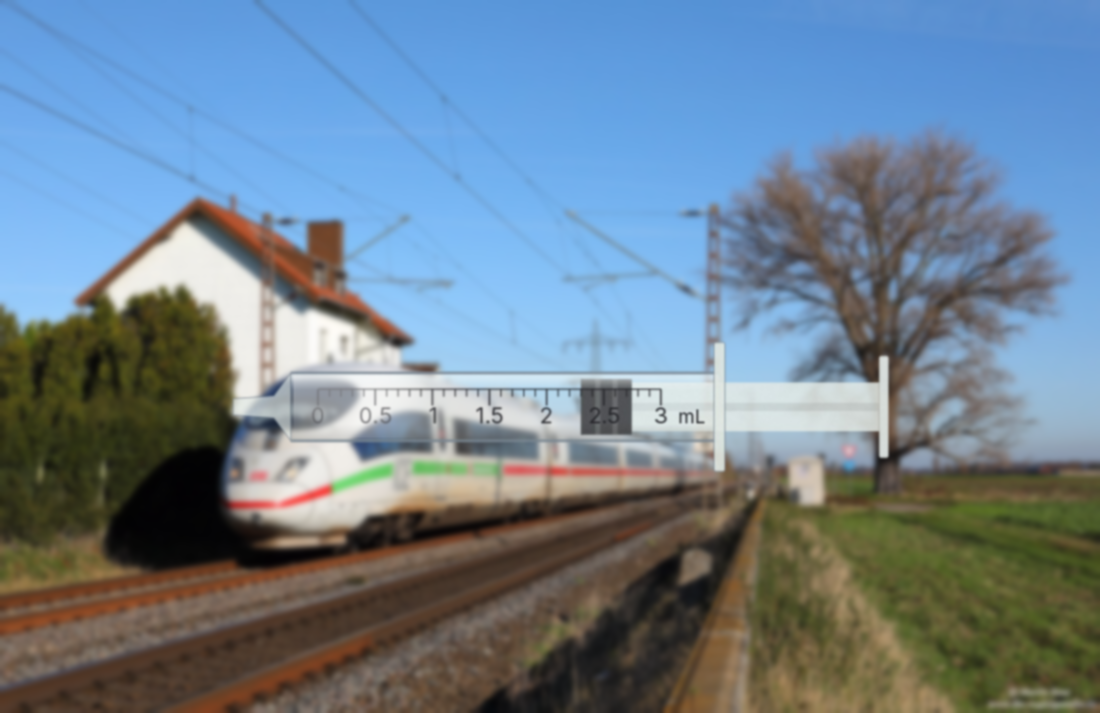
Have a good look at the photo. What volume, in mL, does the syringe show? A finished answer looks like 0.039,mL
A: 2.3,mL
